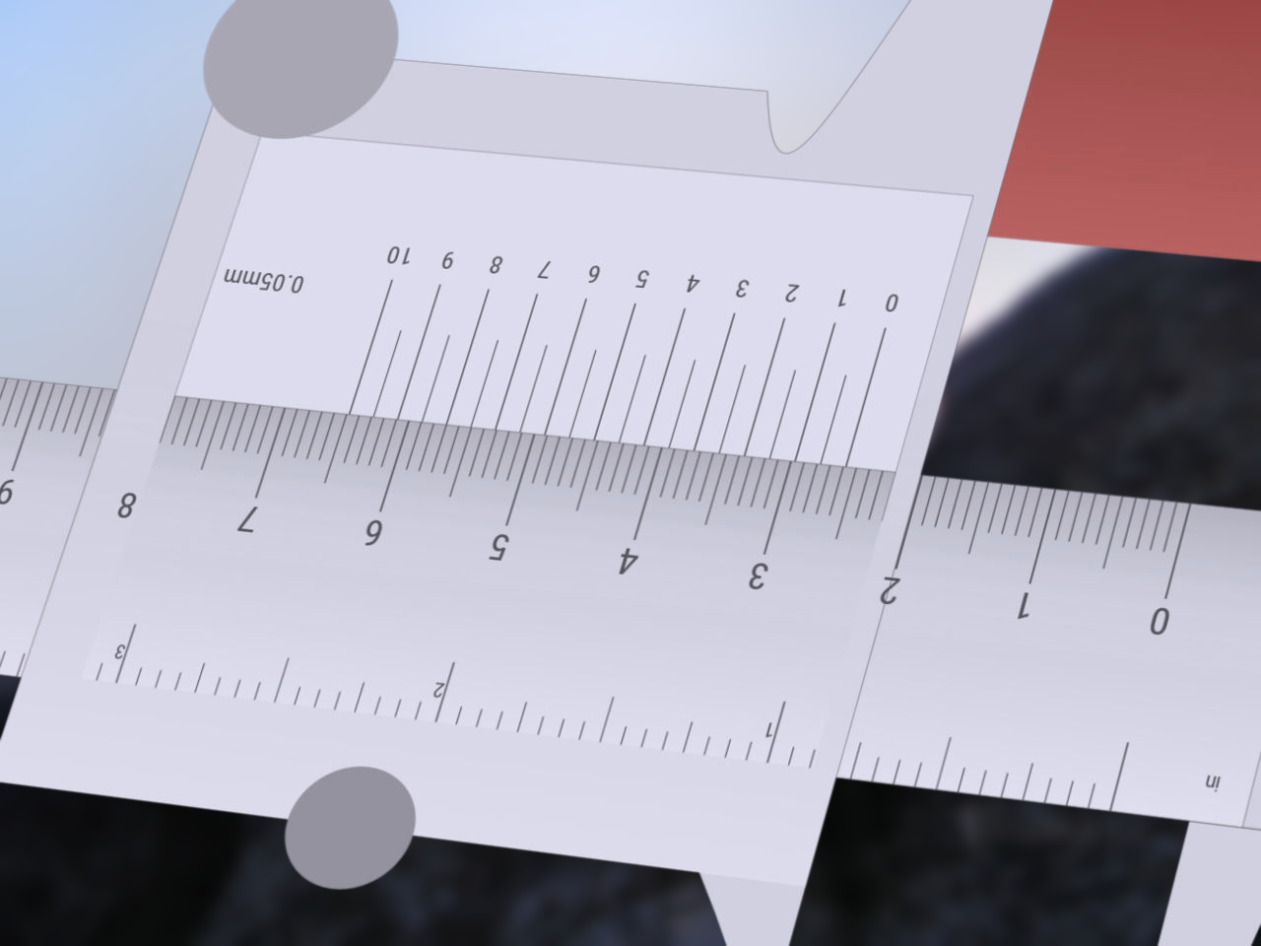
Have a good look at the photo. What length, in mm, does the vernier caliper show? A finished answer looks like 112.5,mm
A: 25.8,mm
